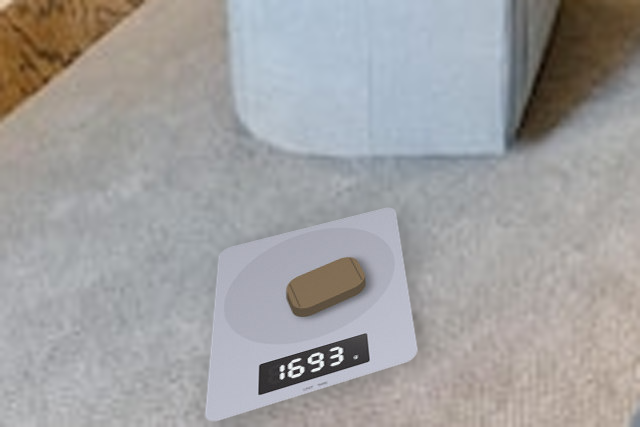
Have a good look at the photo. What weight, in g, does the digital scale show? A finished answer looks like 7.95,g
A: 1693,g
